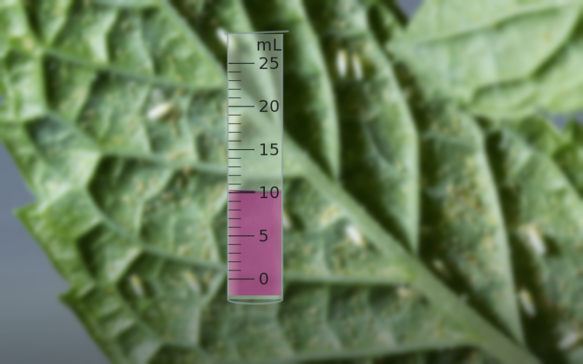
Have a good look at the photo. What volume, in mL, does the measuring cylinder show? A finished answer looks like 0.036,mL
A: 10,mL
